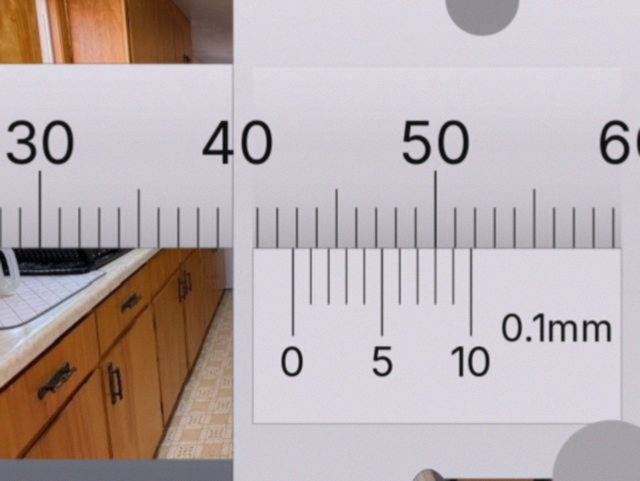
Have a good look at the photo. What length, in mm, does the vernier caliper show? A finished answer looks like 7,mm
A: 42.8,mm
